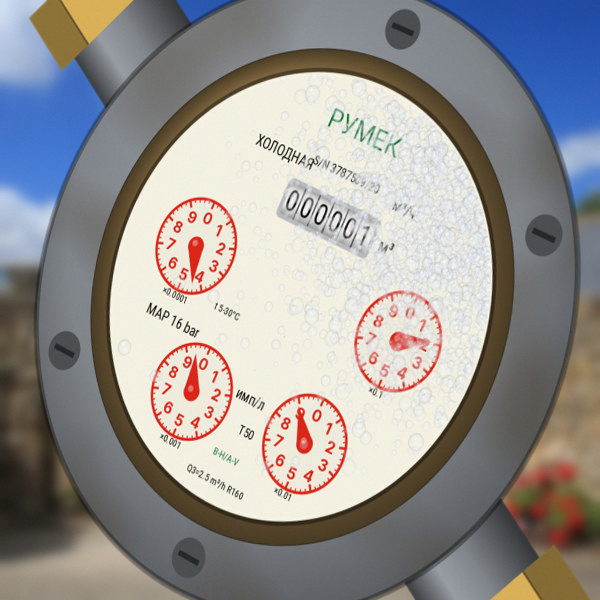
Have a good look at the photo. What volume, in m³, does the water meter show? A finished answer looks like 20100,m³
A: 1.1894,m³
